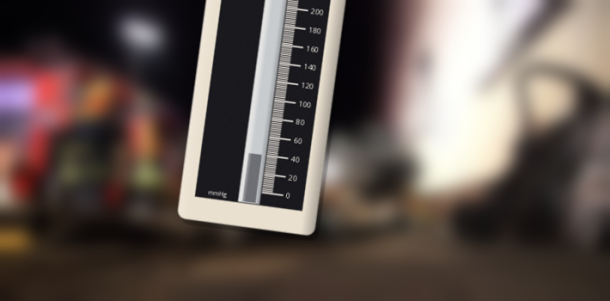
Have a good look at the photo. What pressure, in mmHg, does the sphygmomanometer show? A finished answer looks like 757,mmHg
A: 40,mmHg
